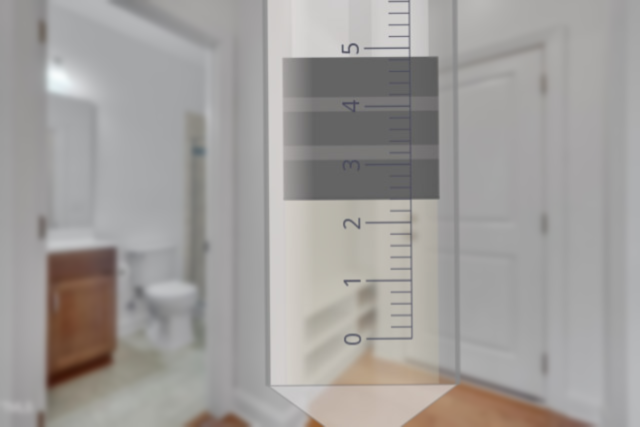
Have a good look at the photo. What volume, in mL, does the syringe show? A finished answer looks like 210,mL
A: 2.4,mL
